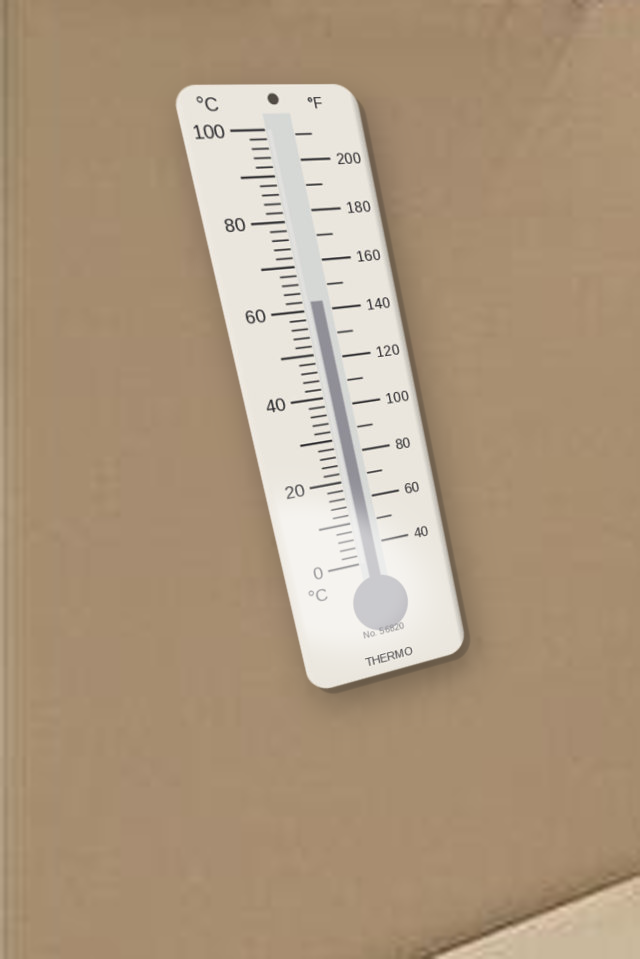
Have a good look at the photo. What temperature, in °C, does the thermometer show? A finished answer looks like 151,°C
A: 62,°C
